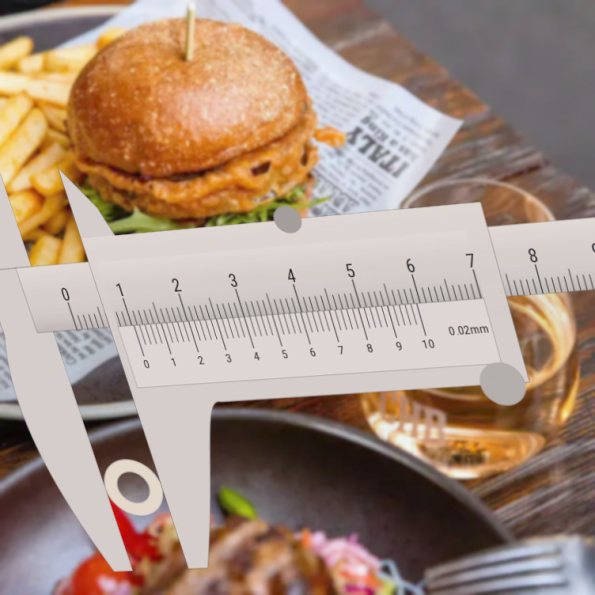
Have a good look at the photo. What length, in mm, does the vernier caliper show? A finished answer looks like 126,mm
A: 10.4,mm
